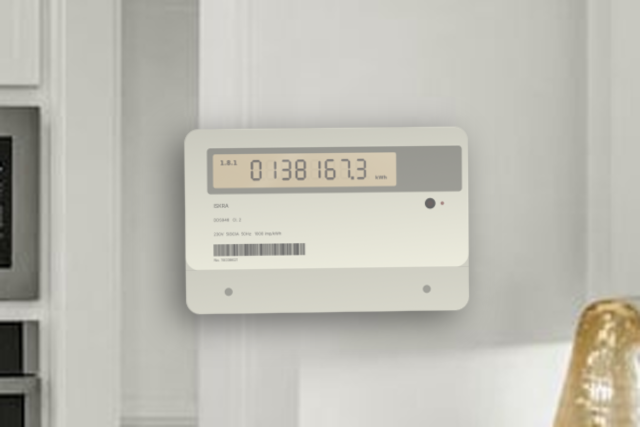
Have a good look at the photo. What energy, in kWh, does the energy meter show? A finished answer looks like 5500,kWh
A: 138167.3,kWh
